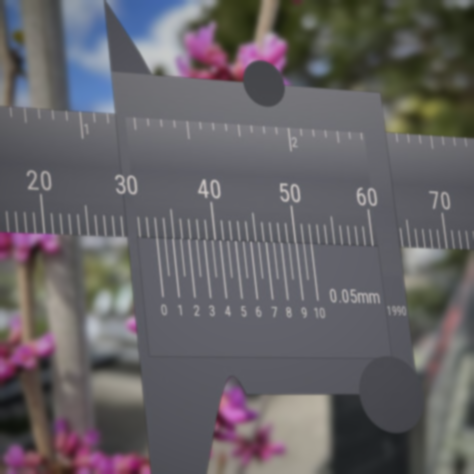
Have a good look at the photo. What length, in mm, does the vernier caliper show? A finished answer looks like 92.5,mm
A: 33.0,mm
